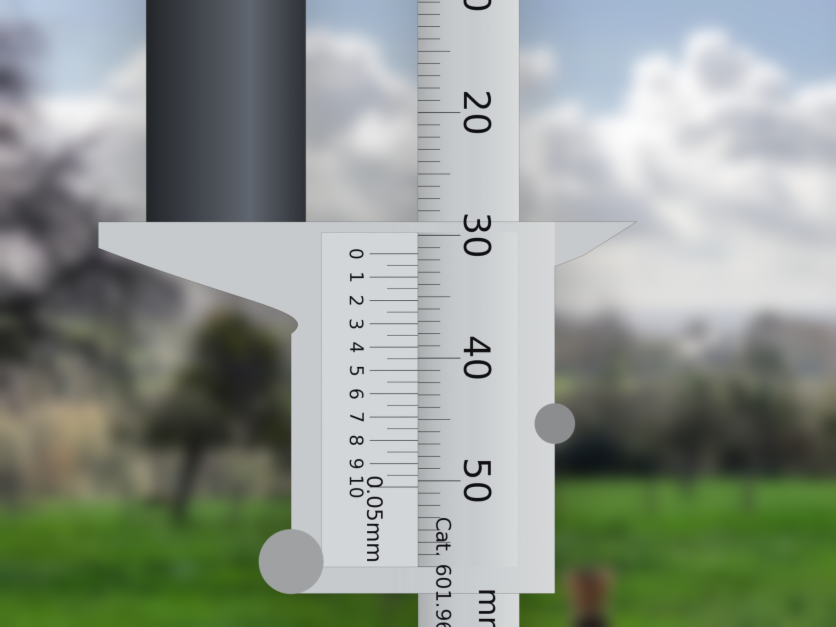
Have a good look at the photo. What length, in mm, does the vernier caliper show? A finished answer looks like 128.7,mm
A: 31.5,mm
